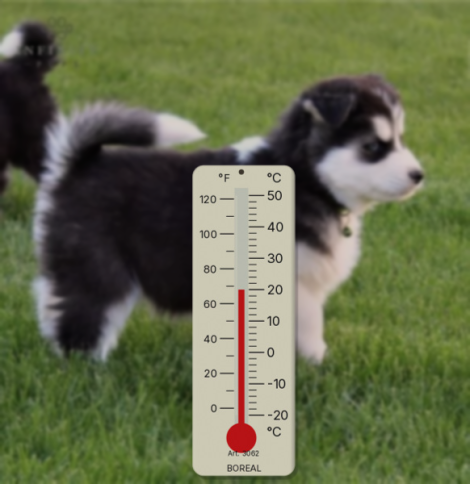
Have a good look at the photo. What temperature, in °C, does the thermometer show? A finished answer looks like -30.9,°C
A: 20,°C
